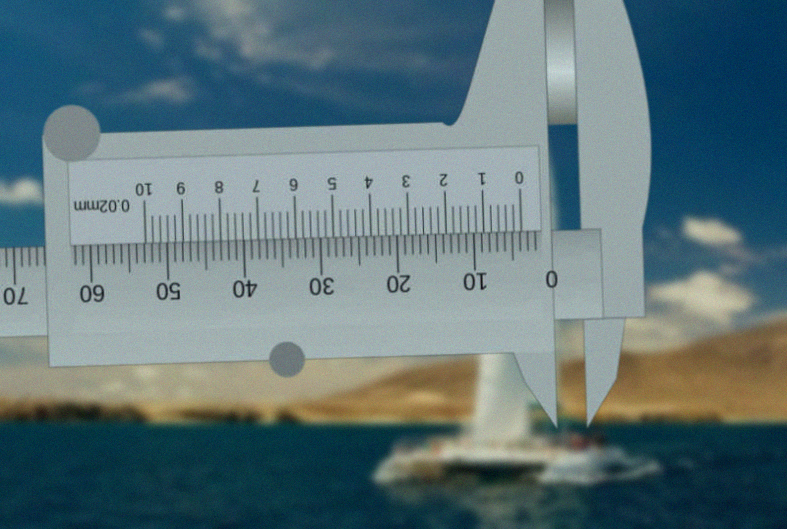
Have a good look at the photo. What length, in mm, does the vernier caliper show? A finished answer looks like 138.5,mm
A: 3.8,mm
